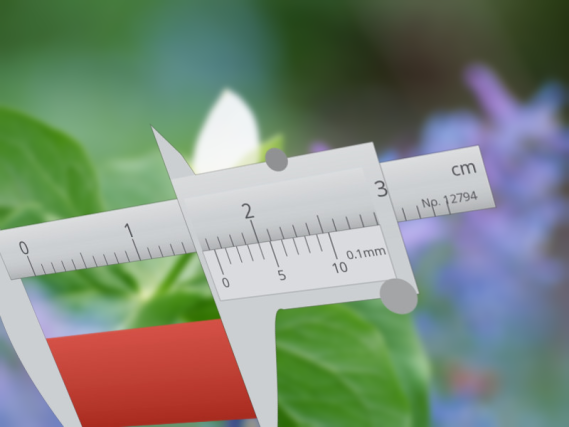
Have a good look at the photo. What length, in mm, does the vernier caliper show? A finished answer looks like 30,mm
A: 16.4,mm
